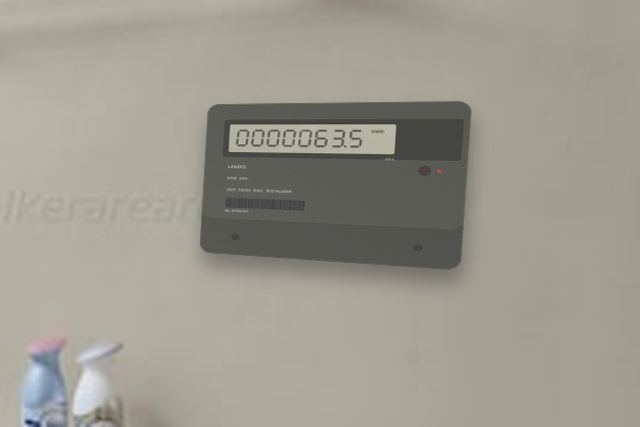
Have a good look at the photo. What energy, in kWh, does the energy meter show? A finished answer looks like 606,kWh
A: 63.5,kWh
